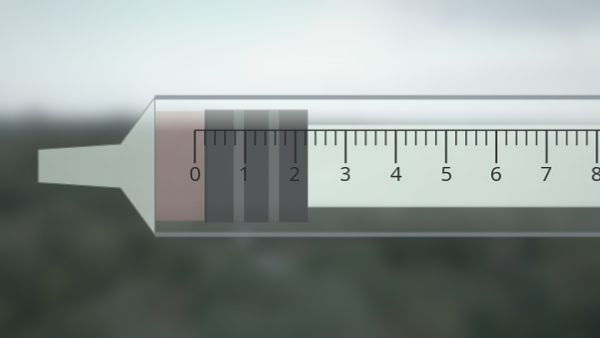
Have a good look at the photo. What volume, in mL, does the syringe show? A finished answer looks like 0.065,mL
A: 0.2,mL
